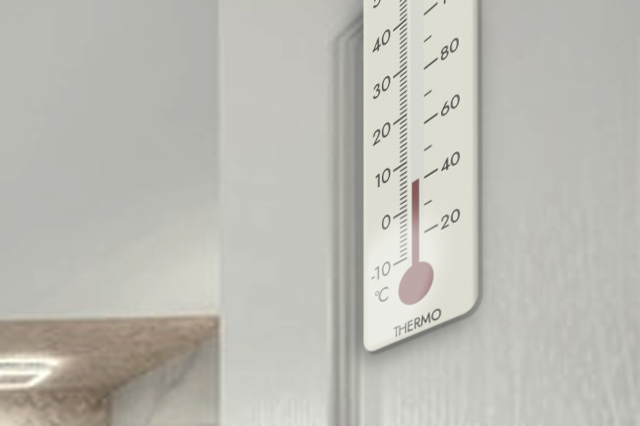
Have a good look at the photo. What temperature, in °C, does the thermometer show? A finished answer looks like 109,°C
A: 5,°C
